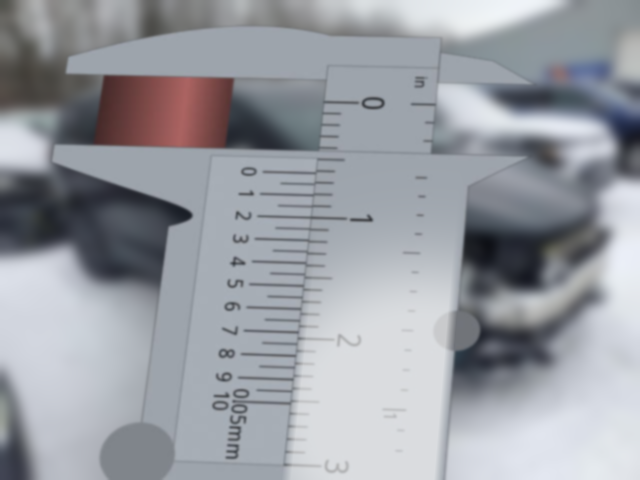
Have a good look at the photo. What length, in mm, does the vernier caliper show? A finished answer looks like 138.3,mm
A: 6.2,mm
